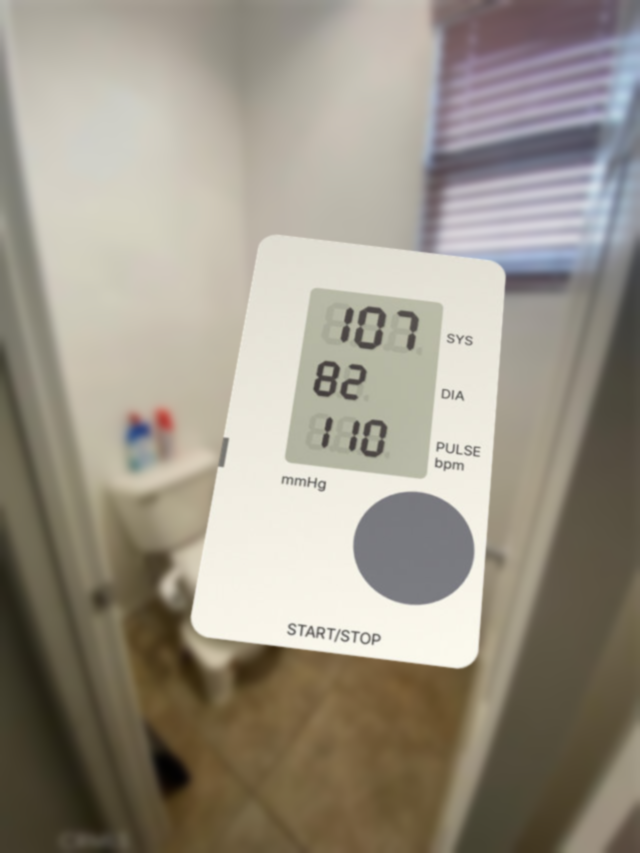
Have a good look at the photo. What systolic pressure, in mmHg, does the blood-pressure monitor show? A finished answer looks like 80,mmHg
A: 107,mmHg
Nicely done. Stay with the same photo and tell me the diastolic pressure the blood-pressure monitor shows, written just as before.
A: 82,mmHg
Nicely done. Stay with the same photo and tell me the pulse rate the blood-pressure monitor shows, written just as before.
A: 110,bpm
